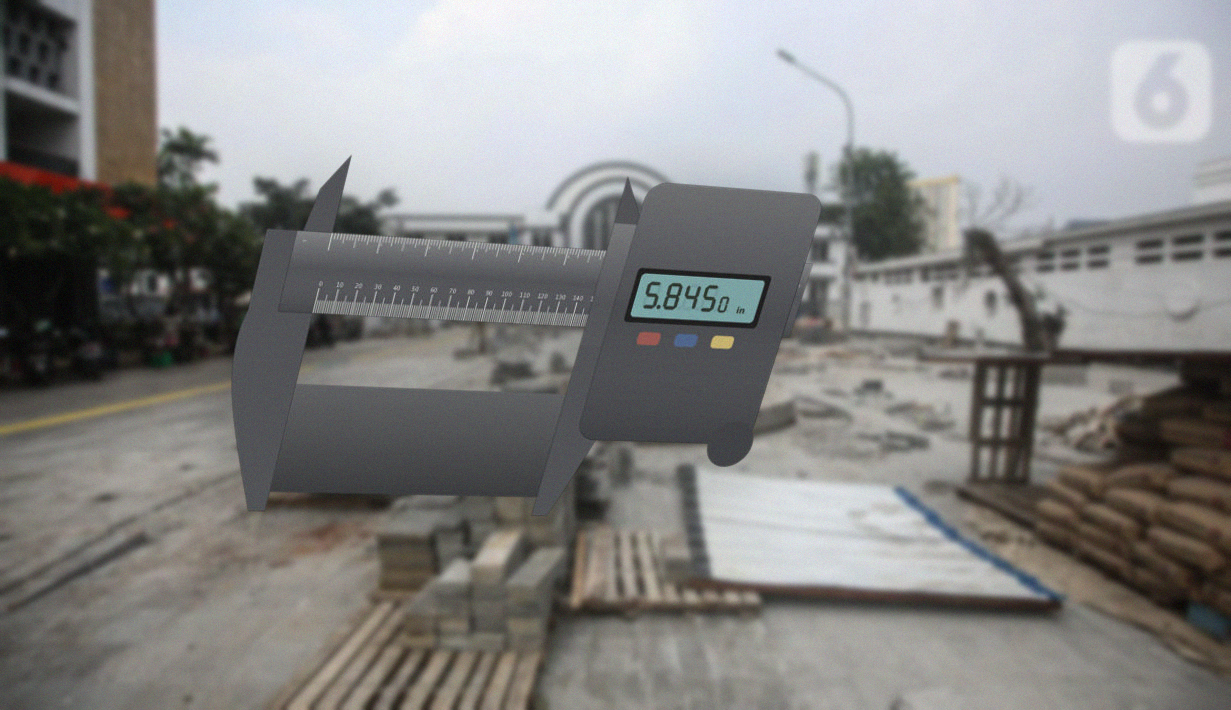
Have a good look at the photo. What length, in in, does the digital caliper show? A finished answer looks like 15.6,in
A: 5.8450,in
